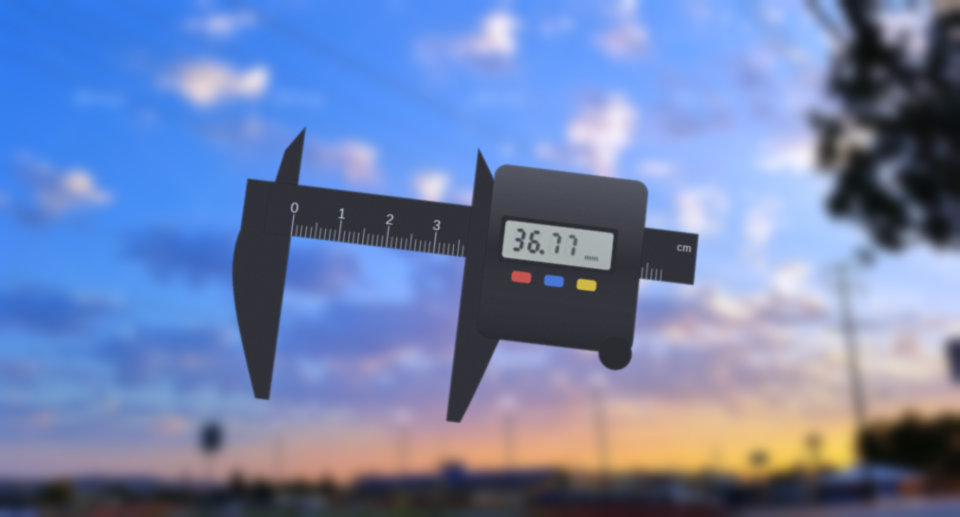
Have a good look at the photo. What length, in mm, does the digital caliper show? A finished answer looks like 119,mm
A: 36.77,mm
